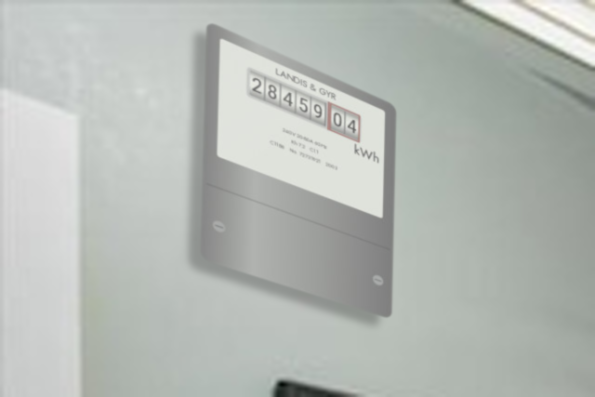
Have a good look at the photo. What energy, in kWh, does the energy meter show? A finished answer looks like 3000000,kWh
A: 28459.04,kWh
